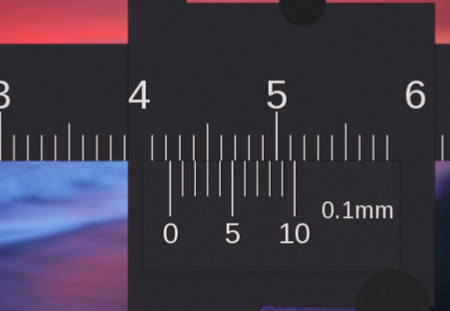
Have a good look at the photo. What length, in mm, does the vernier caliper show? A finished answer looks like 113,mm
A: 42.3,mm
